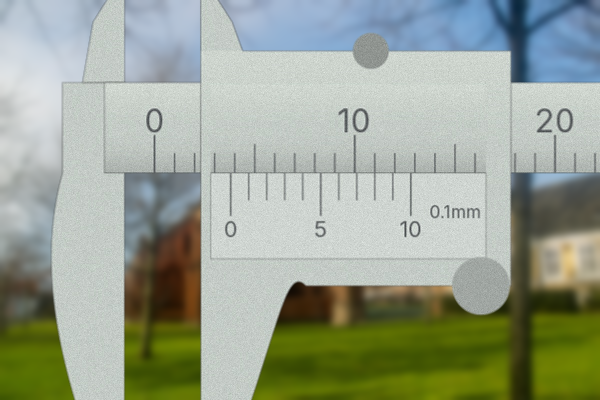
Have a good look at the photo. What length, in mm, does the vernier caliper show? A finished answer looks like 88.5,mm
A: 3.8,mm
